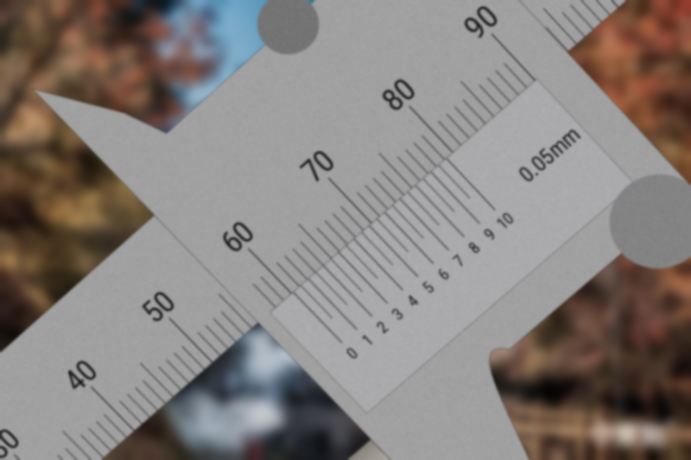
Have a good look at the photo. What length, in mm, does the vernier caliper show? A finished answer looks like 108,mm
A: 60.2,mm
